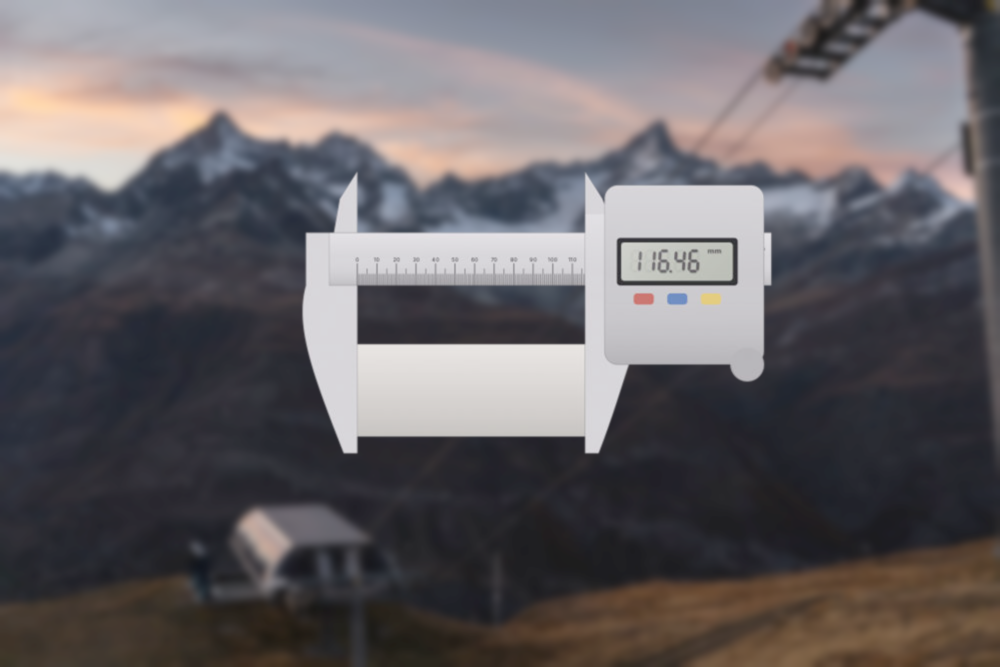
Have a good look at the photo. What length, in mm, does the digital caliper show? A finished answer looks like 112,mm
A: 116.46,mm
